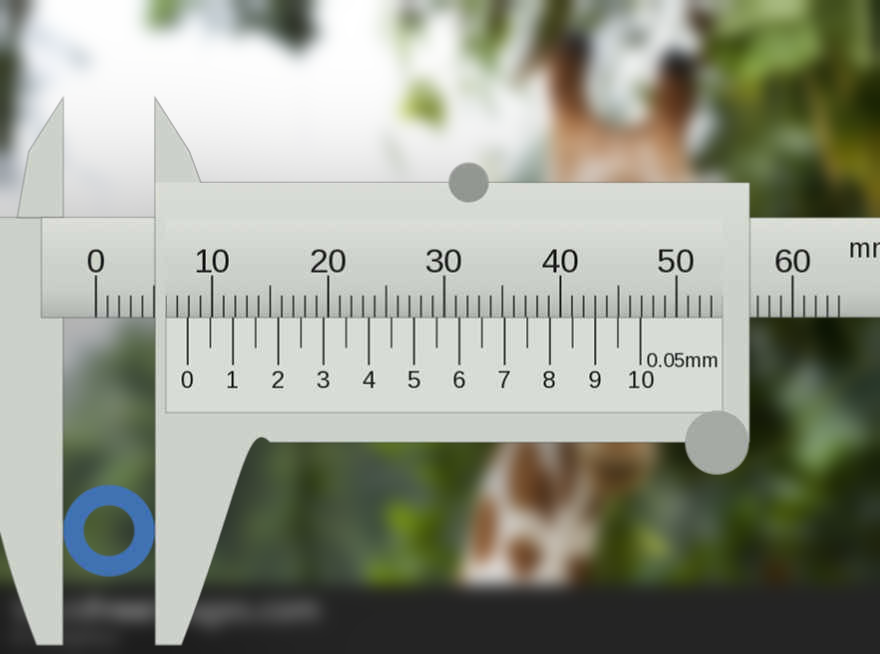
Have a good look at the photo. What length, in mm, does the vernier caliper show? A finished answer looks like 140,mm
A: 7.9,mm
